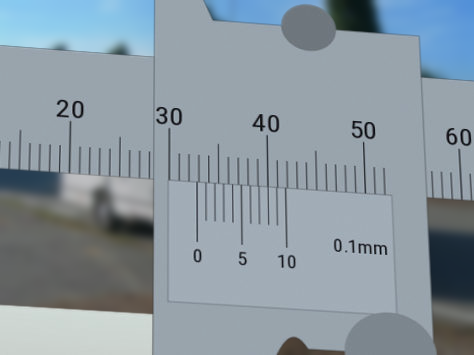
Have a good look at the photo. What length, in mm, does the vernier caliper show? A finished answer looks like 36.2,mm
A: 32.8,mm
